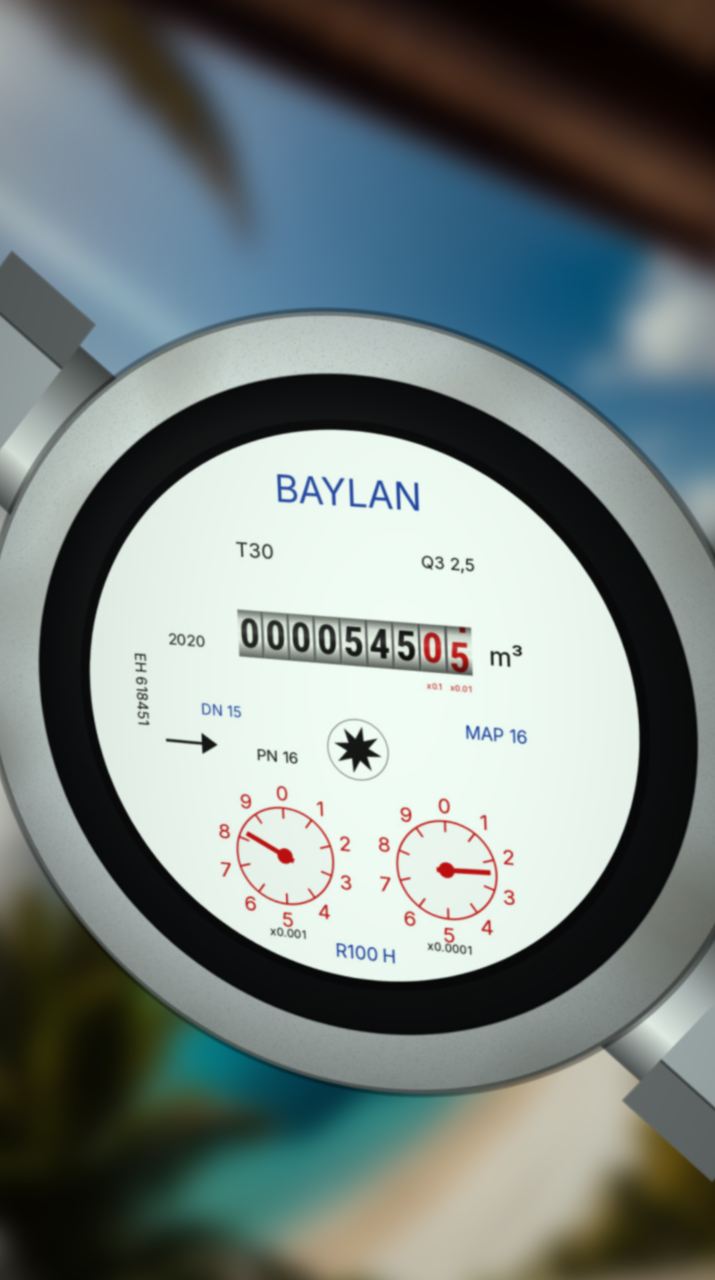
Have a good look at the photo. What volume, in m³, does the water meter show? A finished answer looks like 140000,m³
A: 545.0482,m³
